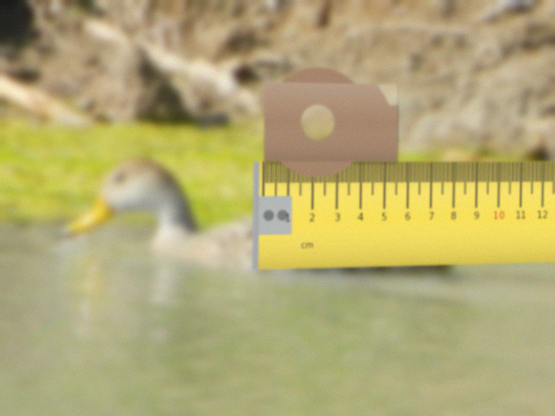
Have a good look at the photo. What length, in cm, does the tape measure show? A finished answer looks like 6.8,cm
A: 5.5,cm
